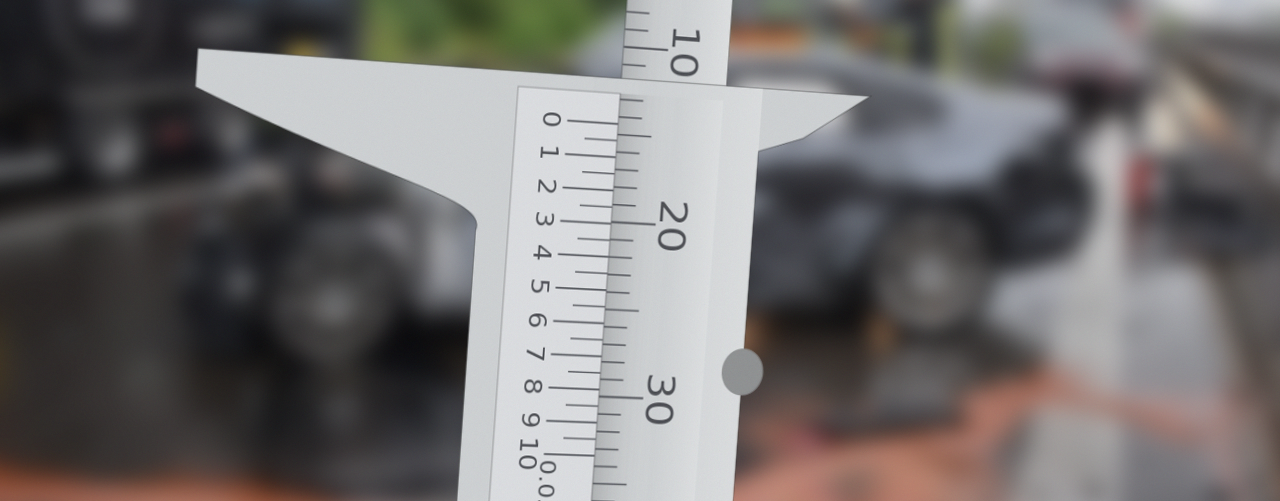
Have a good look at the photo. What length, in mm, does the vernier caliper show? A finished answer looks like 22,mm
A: 14.4,mm
